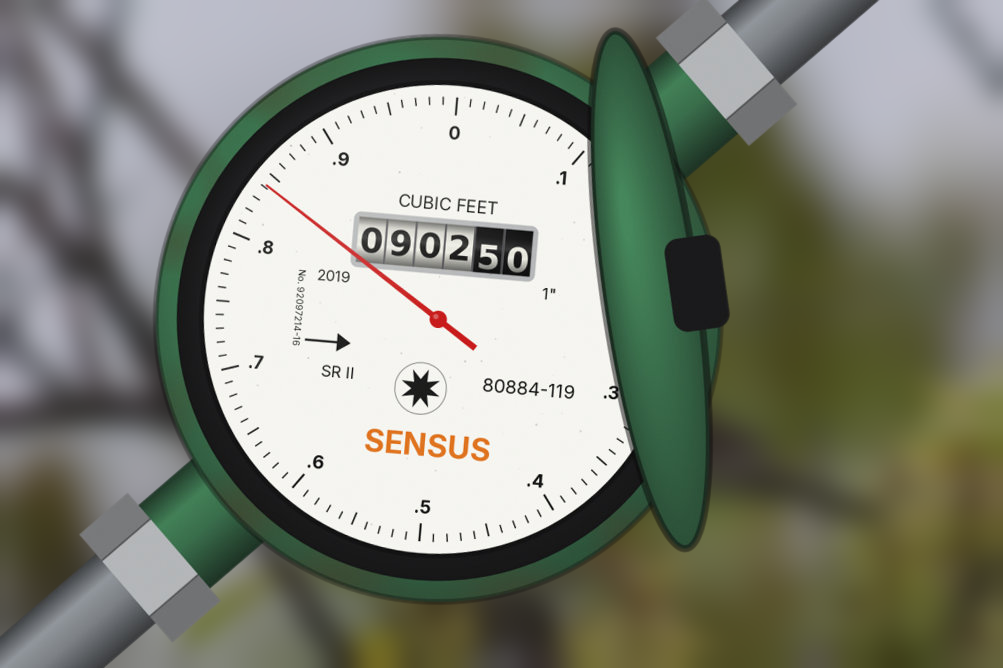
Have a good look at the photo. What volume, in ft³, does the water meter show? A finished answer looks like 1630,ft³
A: 90249.84,ft³
